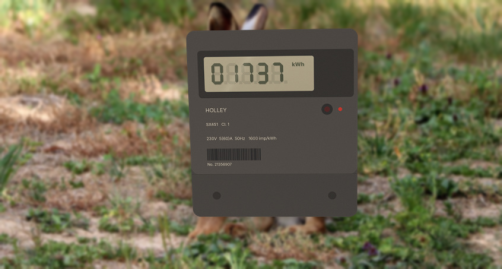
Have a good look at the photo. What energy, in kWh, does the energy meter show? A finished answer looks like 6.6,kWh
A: 1737,kWh
